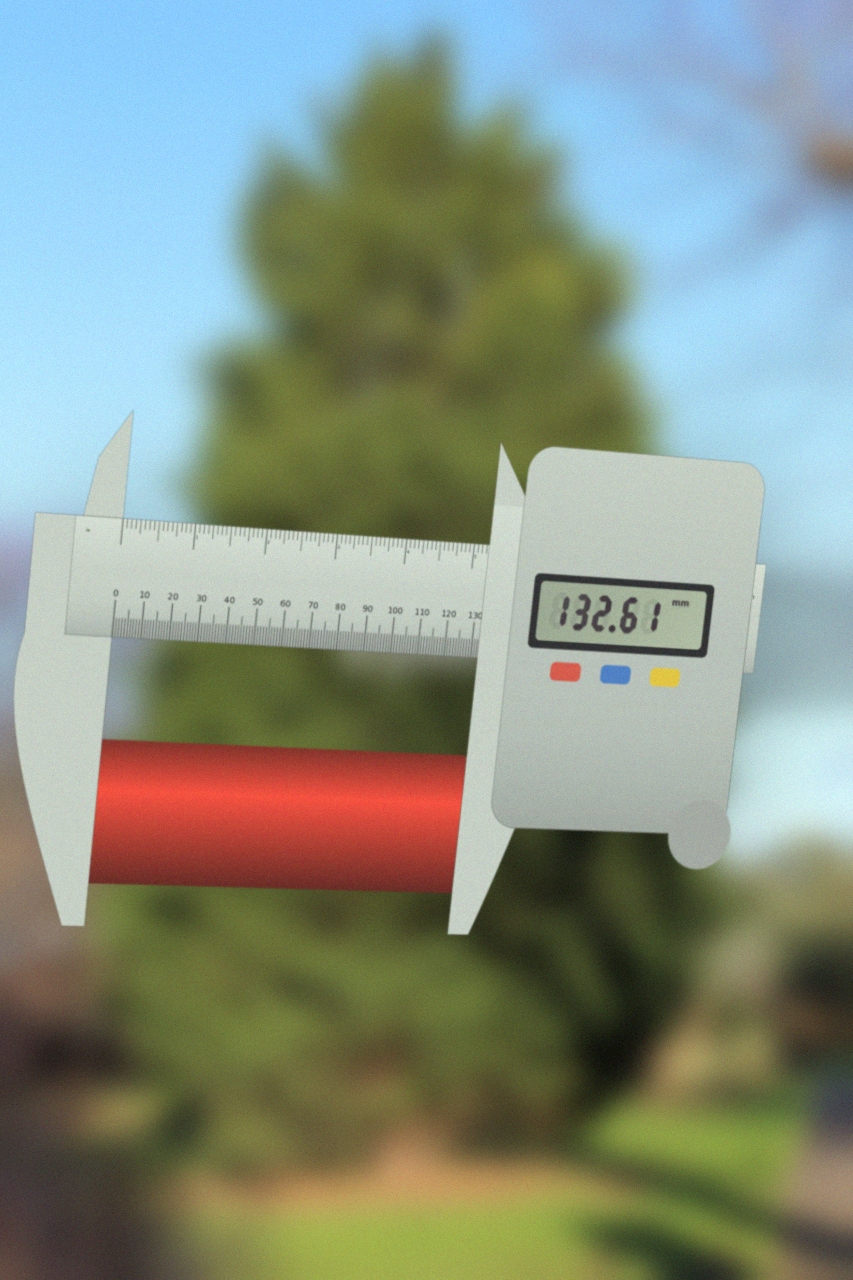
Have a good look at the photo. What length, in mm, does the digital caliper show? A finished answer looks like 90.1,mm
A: 132.61,mm
